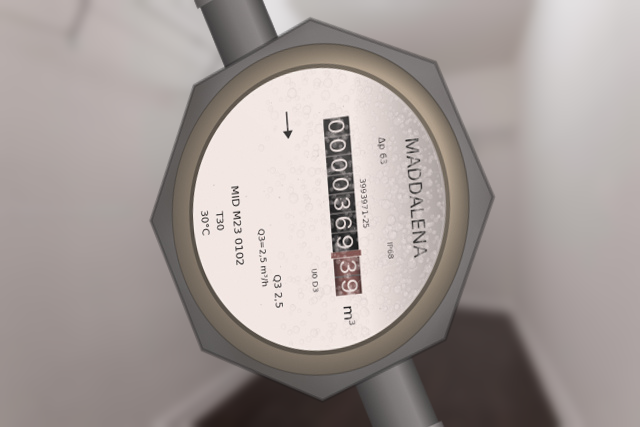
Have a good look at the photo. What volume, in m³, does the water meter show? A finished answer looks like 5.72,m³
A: 369.39,m³
